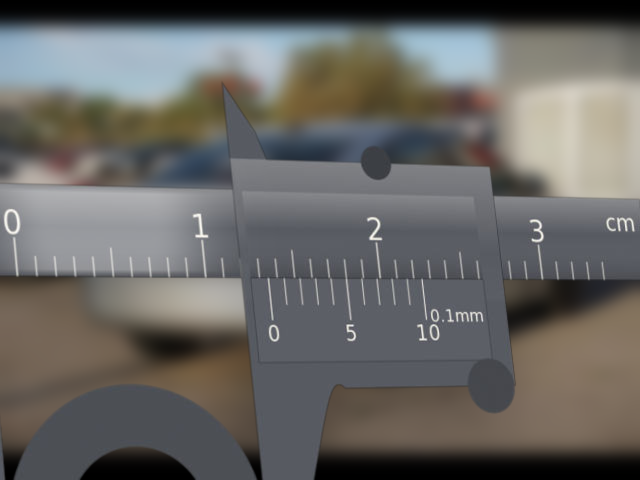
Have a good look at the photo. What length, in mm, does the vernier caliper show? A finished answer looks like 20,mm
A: 13.5,mm
